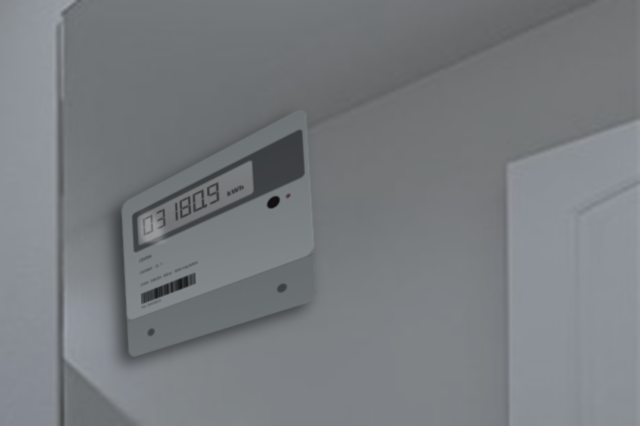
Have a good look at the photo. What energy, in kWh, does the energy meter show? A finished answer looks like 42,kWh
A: 3180.9,kWh
